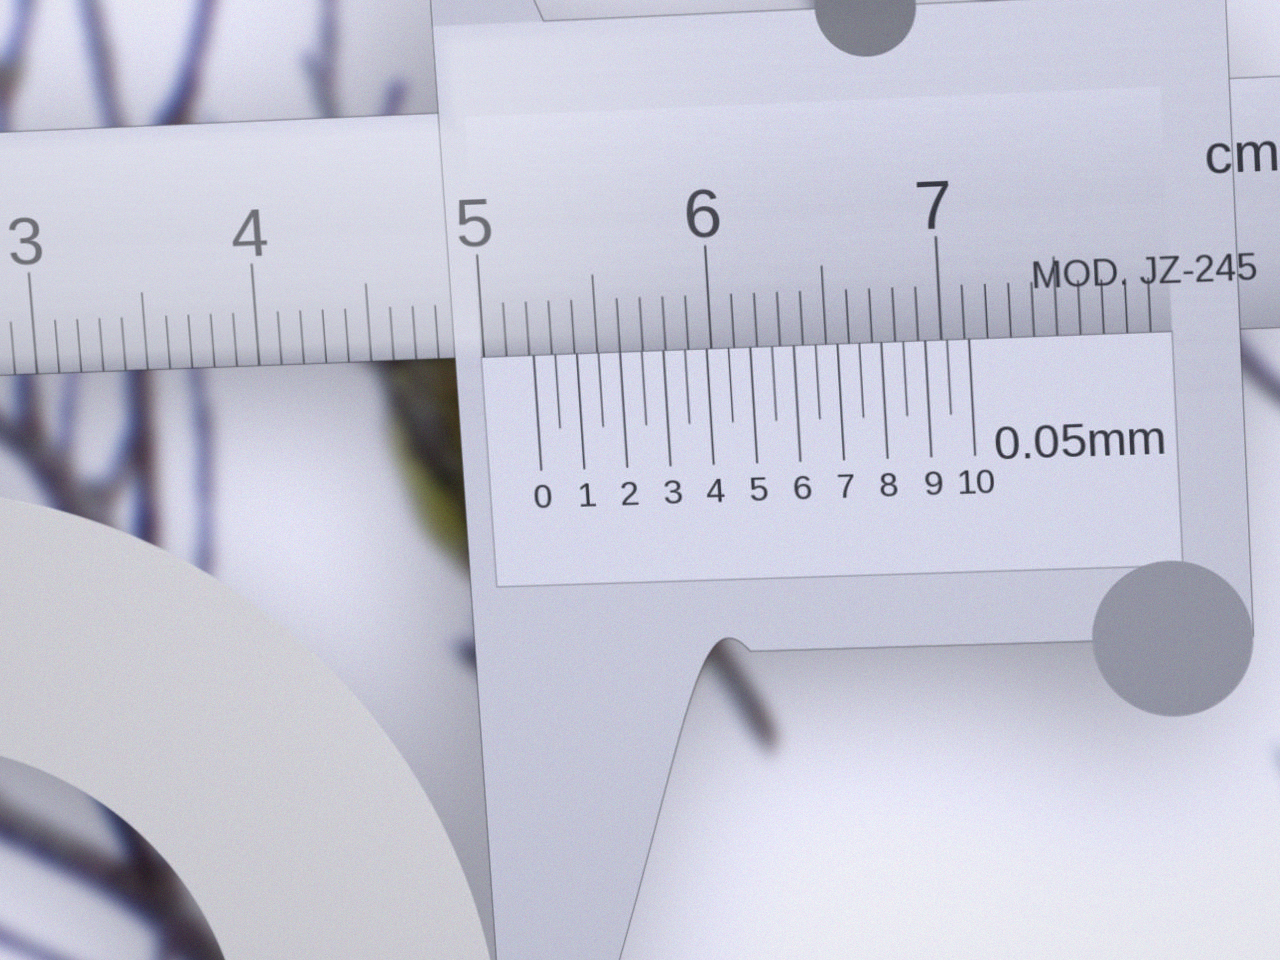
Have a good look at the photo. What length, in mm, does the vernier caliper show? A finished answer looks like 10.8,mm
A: 52.2,mm
